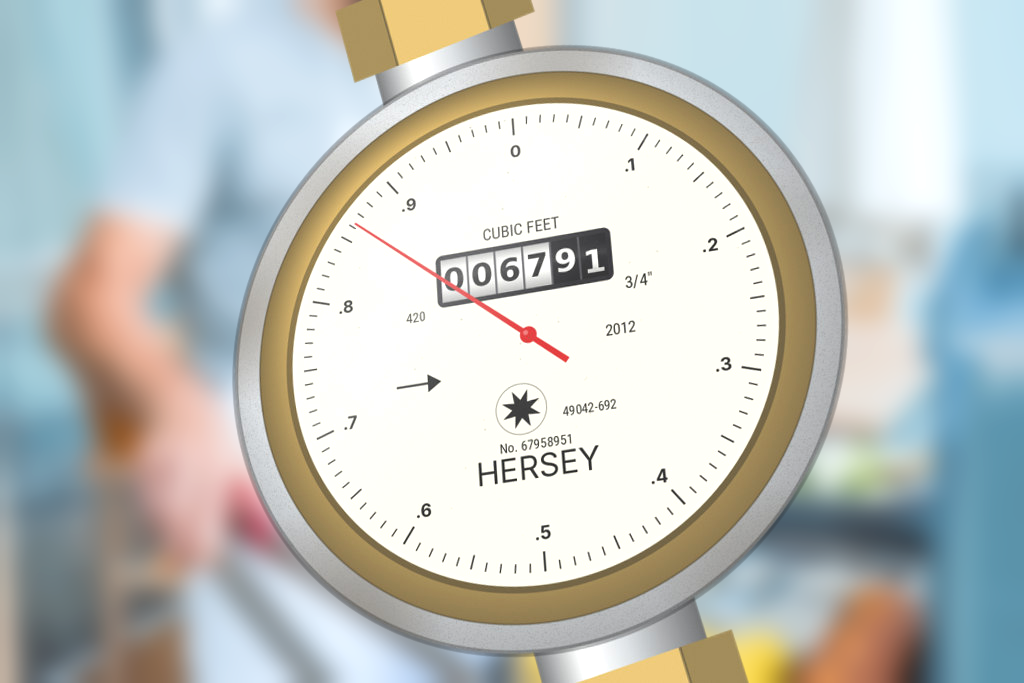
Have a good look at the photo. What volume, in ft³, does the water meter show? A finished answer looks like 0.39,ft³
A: 6790.86,ft³
